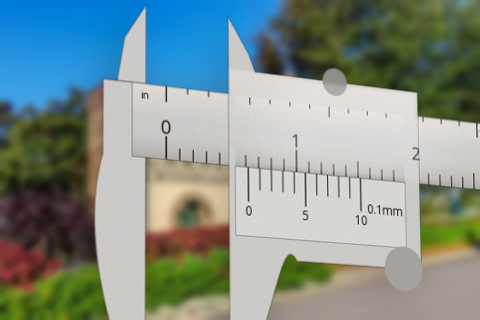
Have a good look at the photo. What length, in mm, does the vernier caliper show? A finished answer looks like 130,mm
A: 6.2,mm
